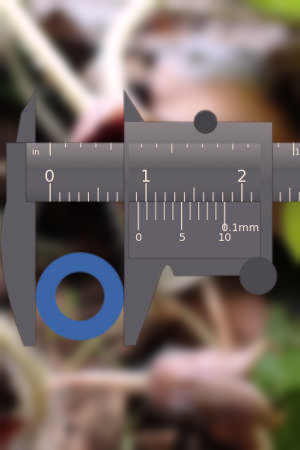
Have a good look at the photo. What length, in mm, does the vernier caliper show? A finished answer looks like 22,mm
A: 9.2,mm
